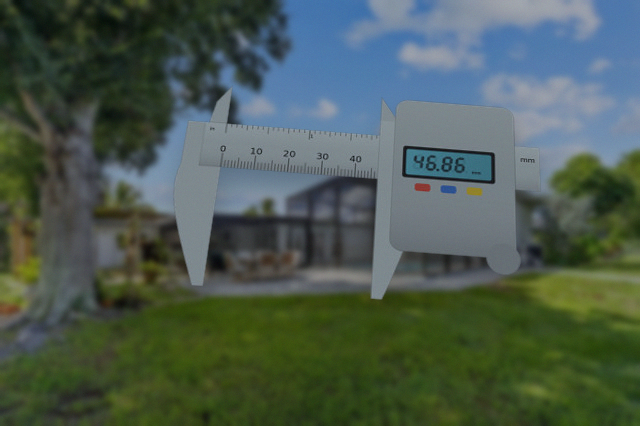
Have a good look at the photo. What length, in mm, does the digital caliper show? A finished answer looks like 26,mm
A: 46.86,mm
